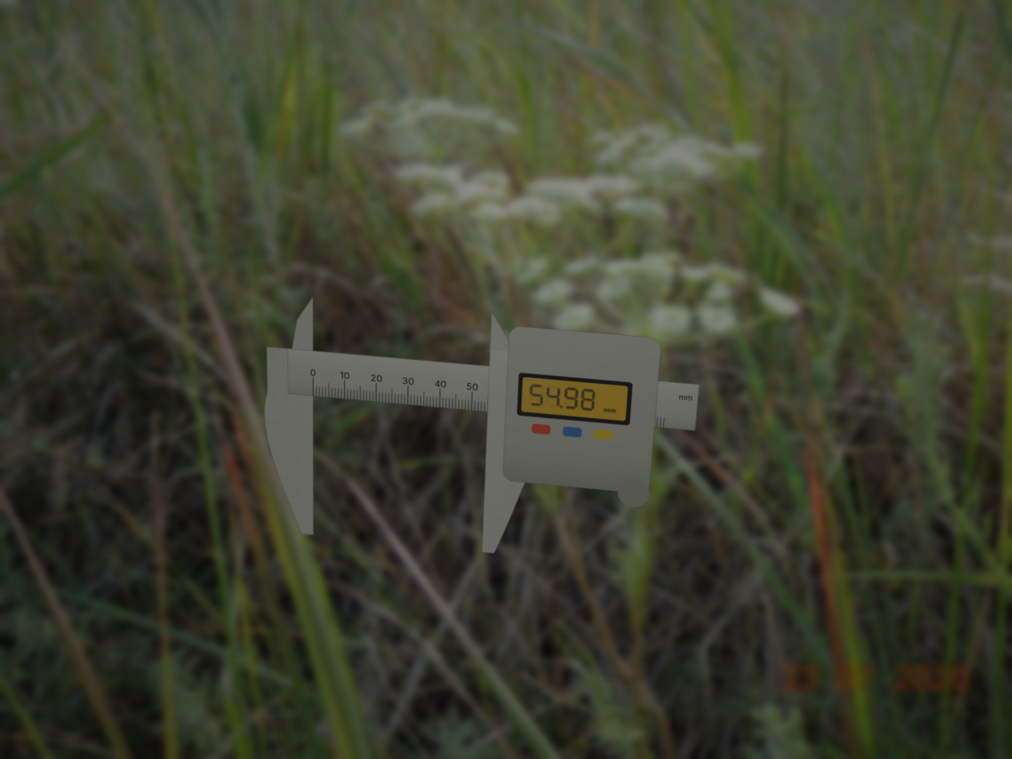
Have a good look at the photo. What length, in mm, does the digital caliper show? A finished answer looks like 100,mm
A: 54.98,mm
